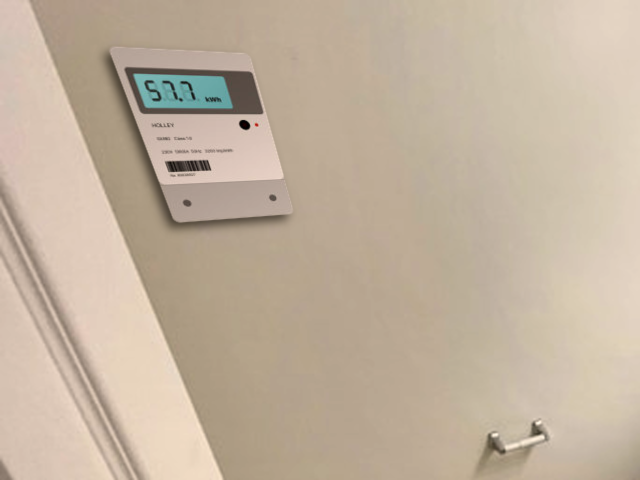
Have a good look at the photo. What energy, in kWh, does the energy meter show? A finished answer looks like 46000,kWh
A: 57.7,kWh
